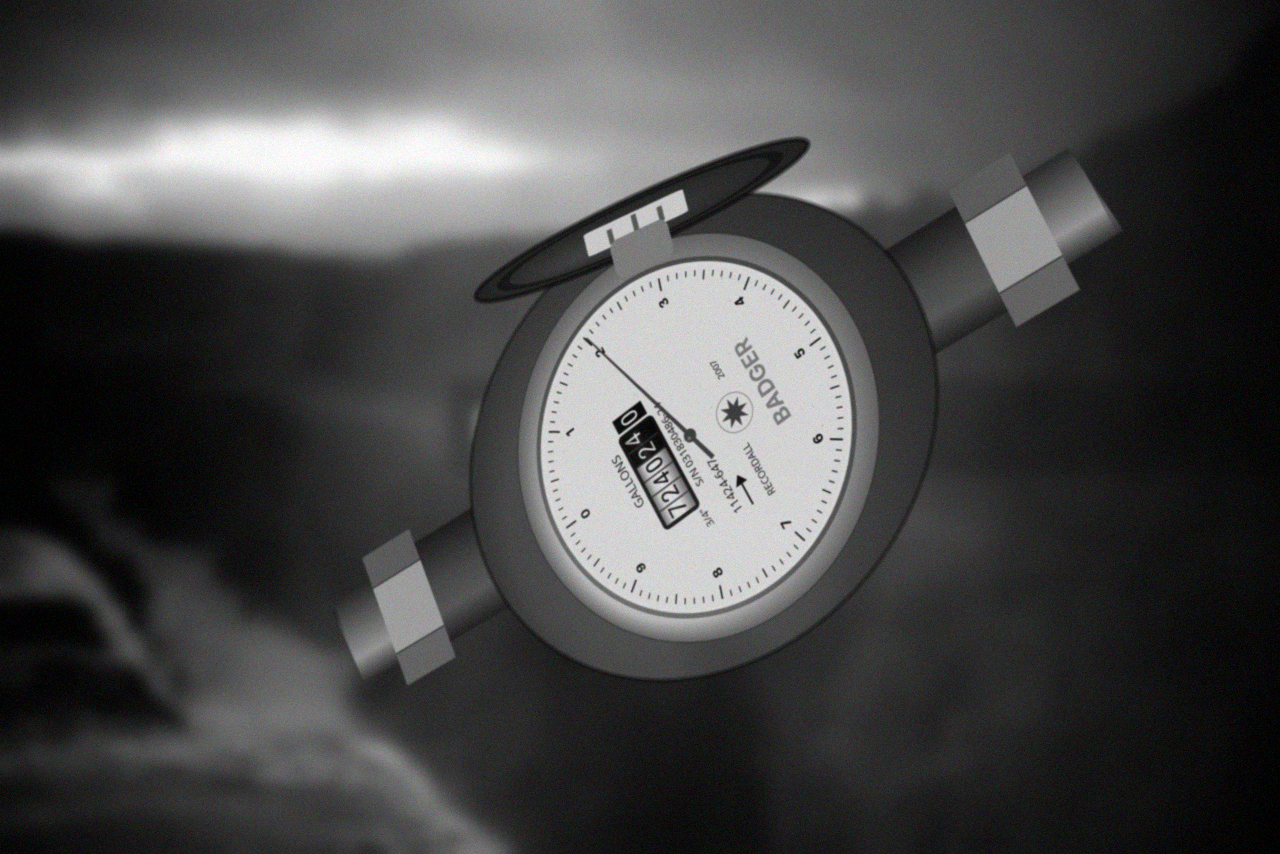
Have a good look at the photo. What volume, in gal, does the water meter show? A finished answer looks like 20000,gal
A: 7240242.0,gal
